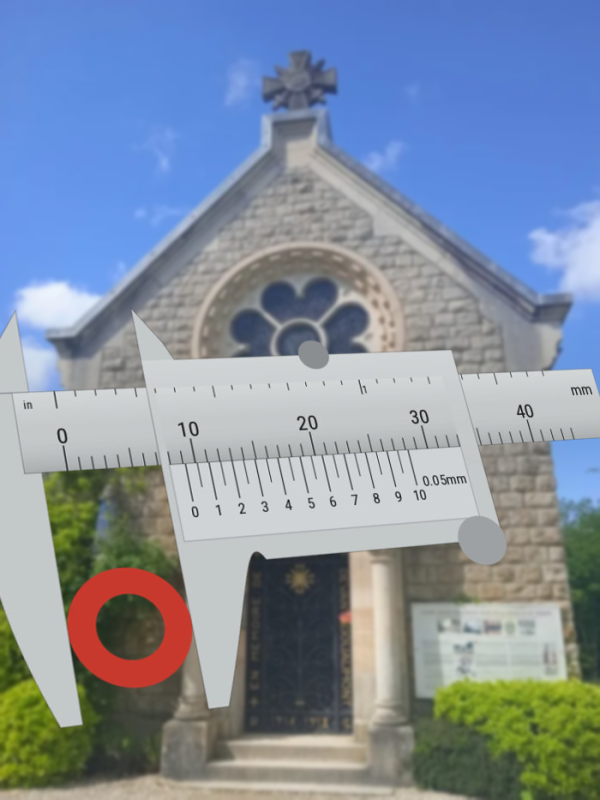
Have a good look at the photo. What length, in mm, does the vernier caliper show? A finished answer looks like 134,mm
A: 9.2,mm
